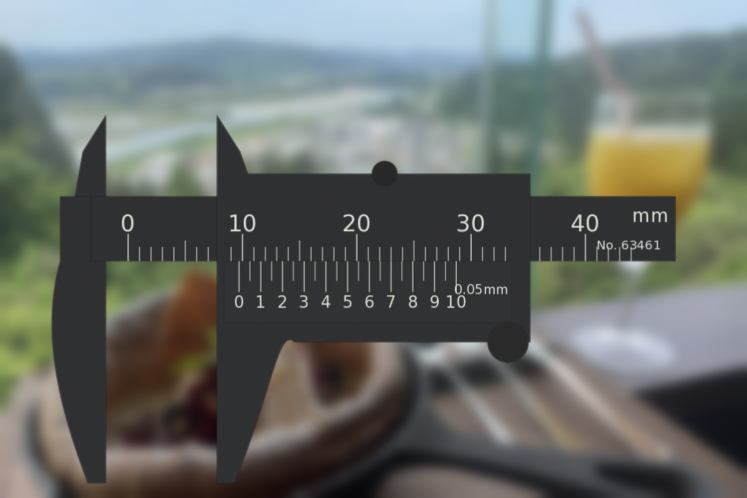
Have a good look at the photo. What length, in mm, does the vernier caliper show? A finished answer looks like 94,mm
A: 9.7,mm
